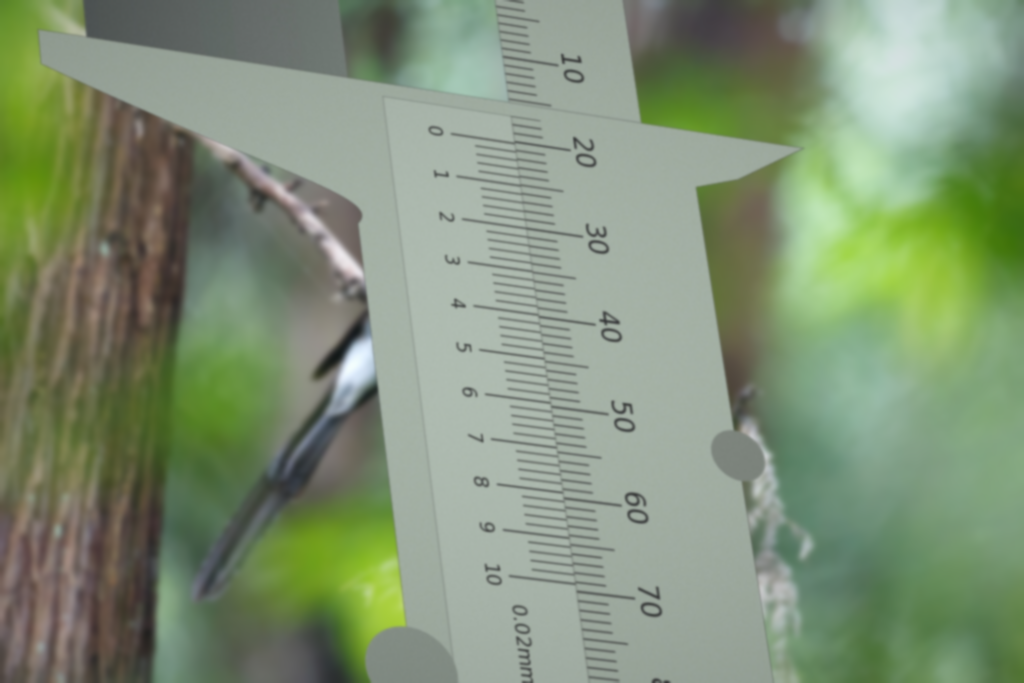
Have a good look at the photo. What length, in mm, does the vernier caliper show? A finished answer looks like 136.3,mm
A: 20.2,mm
